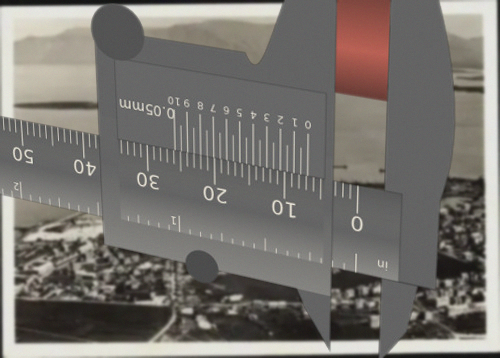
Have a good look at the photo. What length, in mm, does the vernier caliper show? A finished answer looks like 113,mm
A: 6.8,mm
